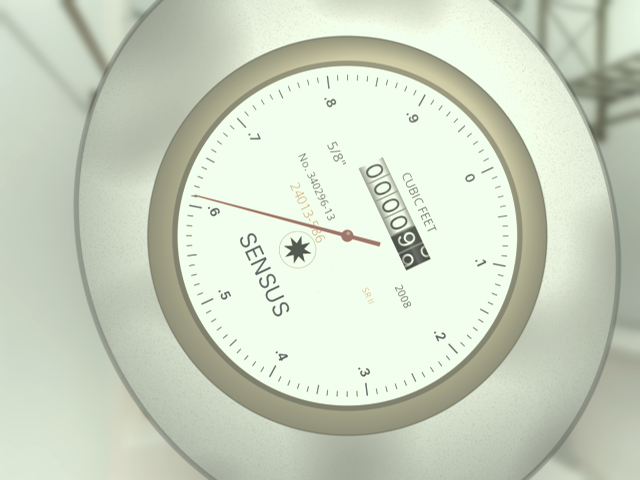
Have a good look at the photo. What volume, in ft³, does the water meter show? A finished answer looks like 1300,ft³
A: 98.61,ft³
